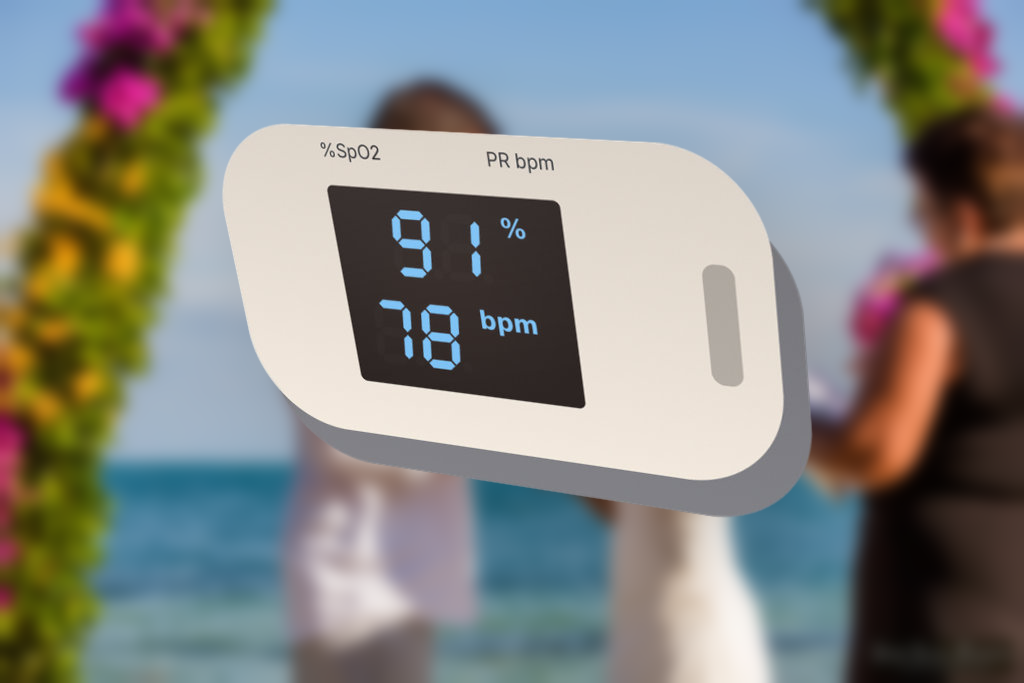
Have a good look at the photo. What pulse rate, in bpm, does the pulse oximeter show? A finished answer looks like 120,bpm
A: 78,bpm
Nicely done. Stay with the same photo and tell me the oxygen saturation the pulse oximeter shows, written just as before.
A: 91,%
